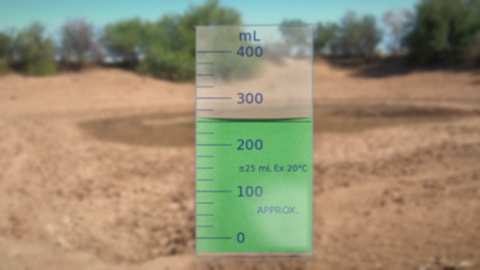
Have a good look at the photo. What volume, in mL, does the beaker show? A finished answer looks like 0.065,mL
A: 250,mL
